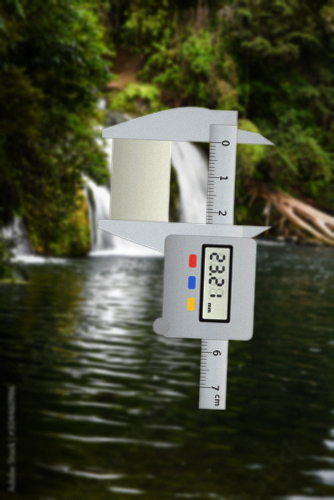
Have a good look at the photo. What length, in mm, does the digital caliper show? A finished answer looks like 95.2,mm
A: 23.21,mm
